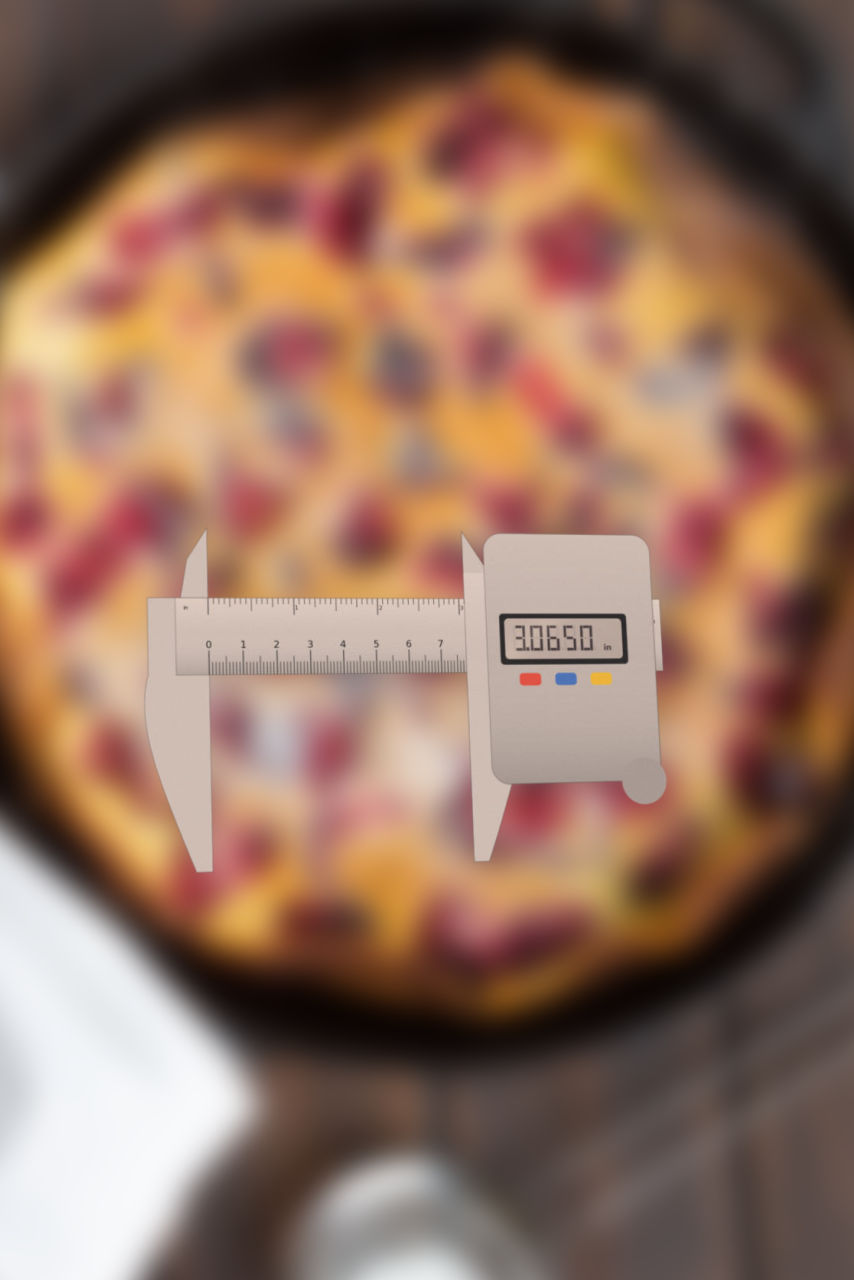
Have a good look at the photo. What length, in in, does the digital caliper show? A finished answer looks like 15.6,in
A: 3.0650,in
